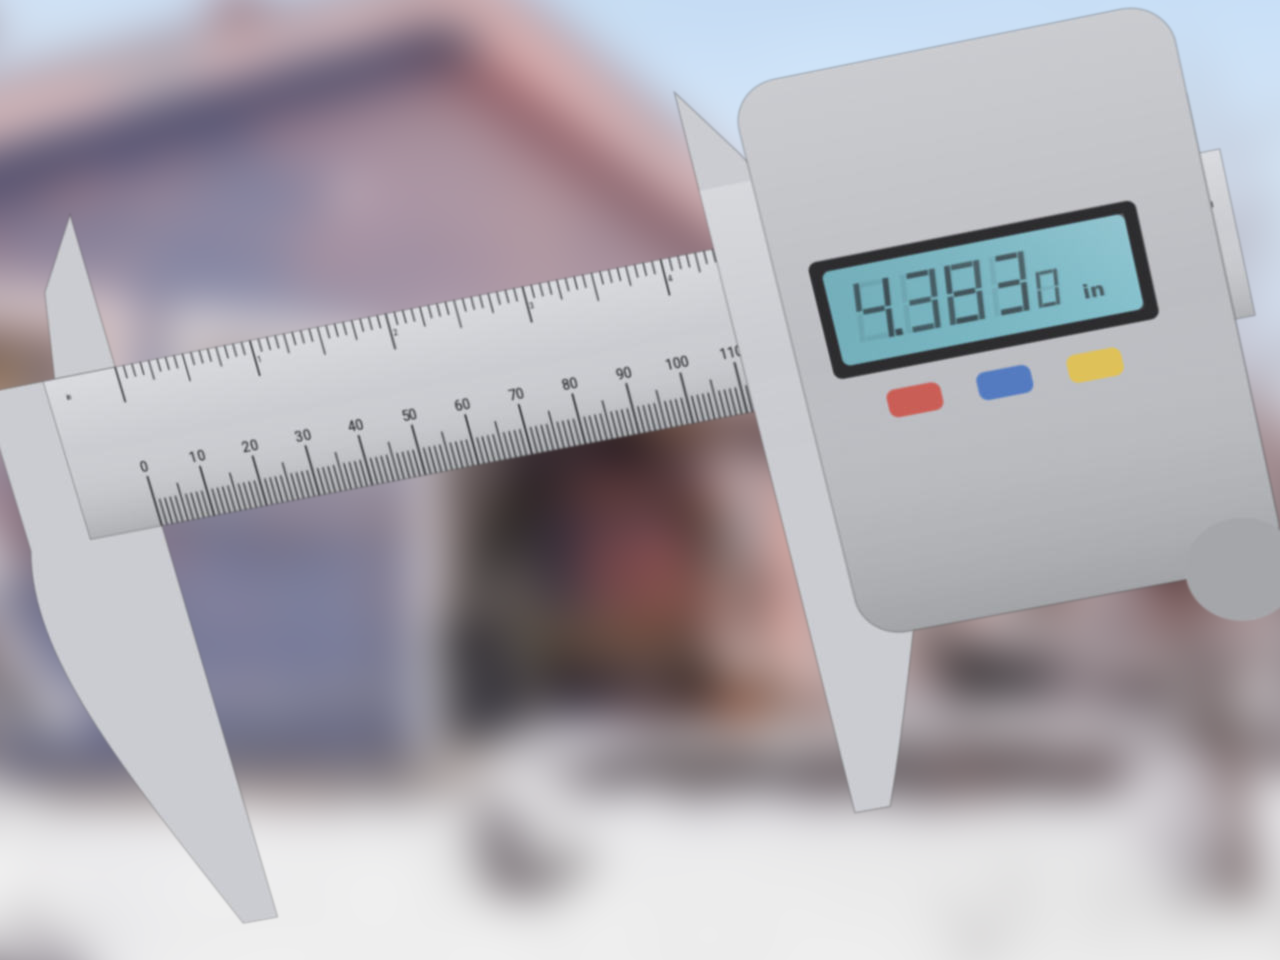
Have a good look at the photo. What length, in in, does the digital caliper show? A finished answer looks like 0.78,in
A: 4.3830,in
